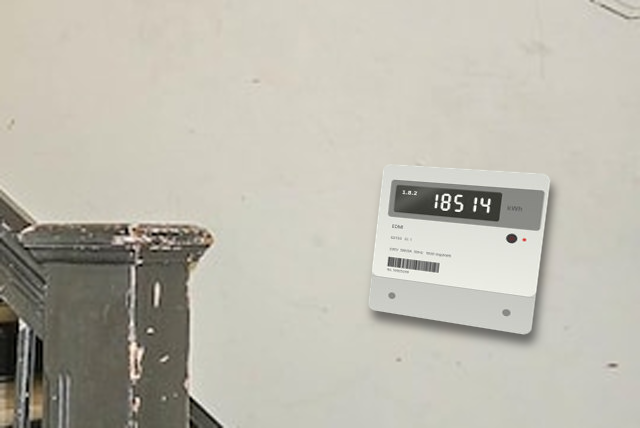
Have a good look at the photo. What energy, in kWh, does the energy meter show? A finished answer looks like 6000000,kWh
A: 18514,kWh
